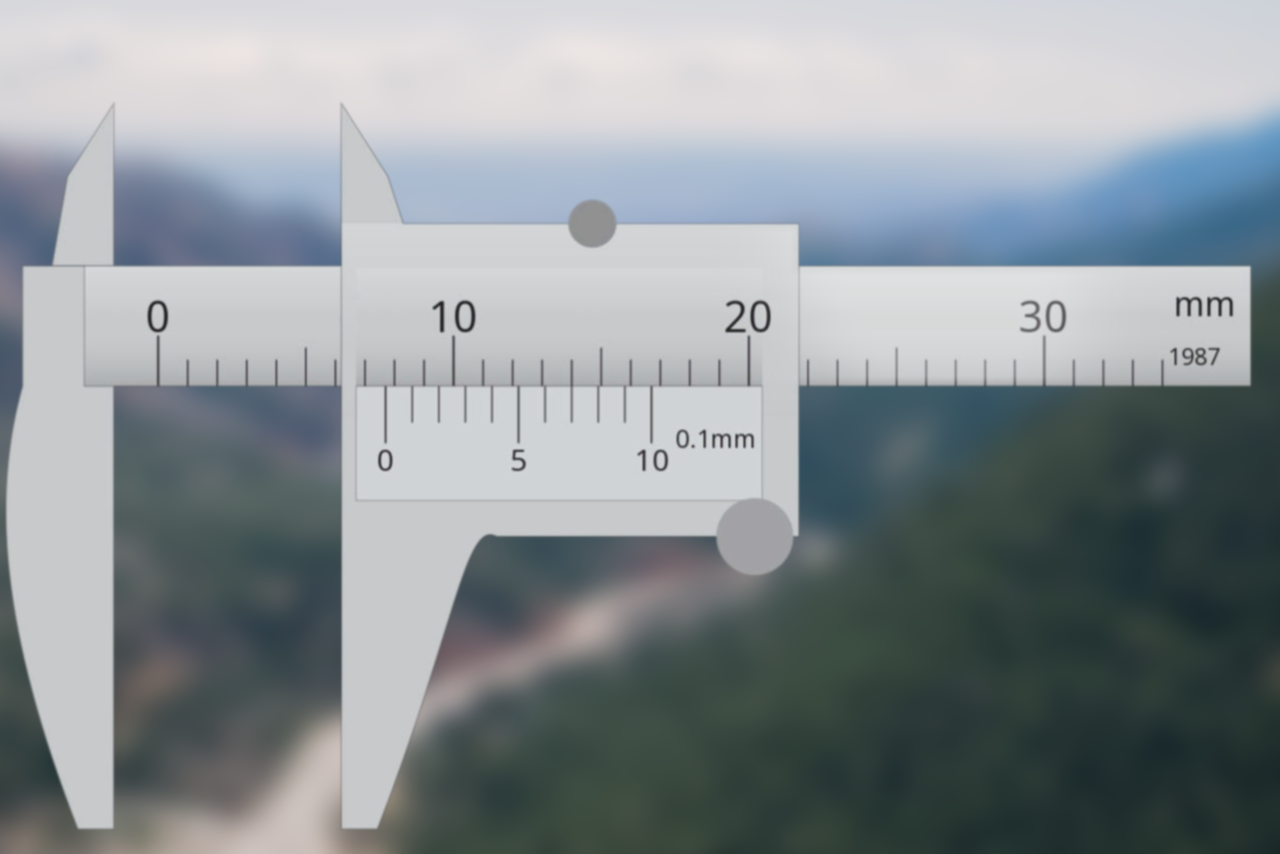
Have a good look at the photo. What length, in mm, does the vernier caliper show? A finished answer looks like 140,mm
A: 7.7,mm
